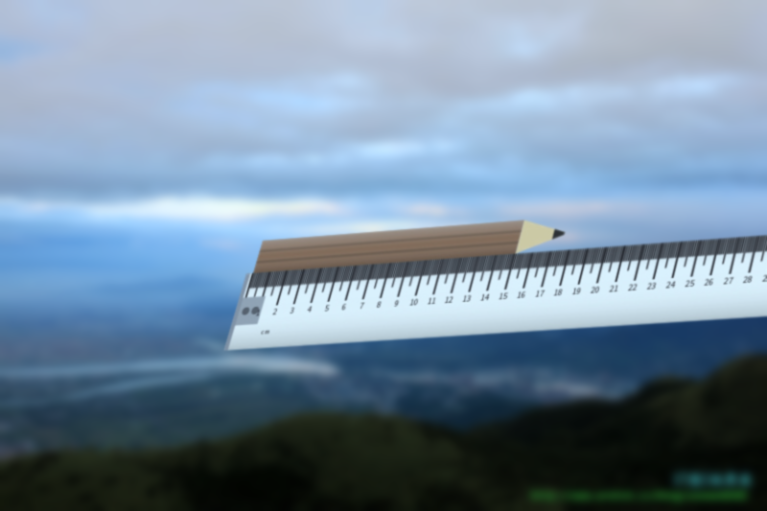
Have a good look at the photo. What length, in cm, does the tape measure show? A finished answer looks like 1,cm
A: 17.5,cm
